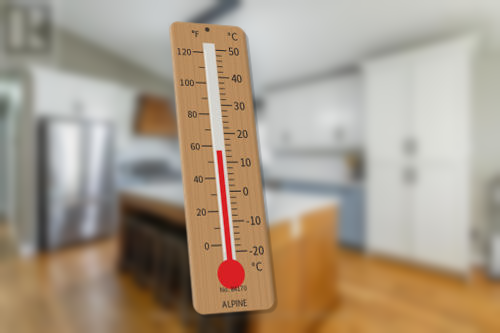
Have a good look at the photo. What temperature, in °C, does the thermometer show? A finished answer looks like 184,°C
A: 14,°C
